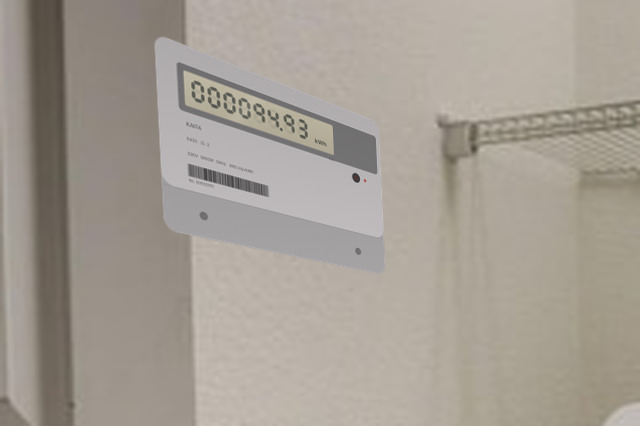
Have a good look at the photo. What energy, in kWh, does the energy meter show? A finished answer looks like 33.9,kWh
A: 94.93,kWh
